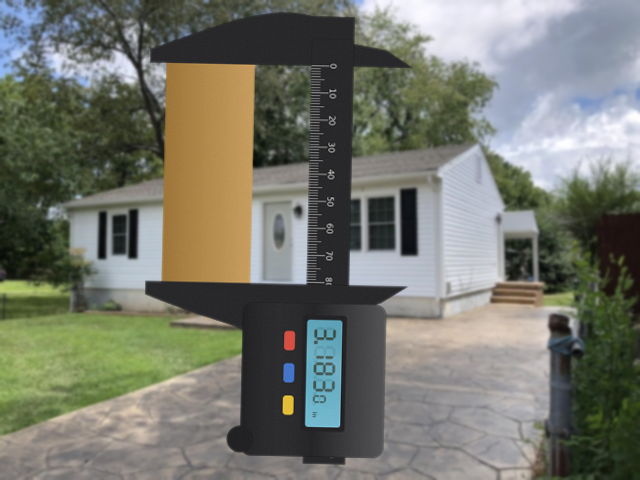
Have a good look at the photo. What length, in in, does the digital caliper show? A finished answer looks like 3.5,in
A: 3.1830,in
